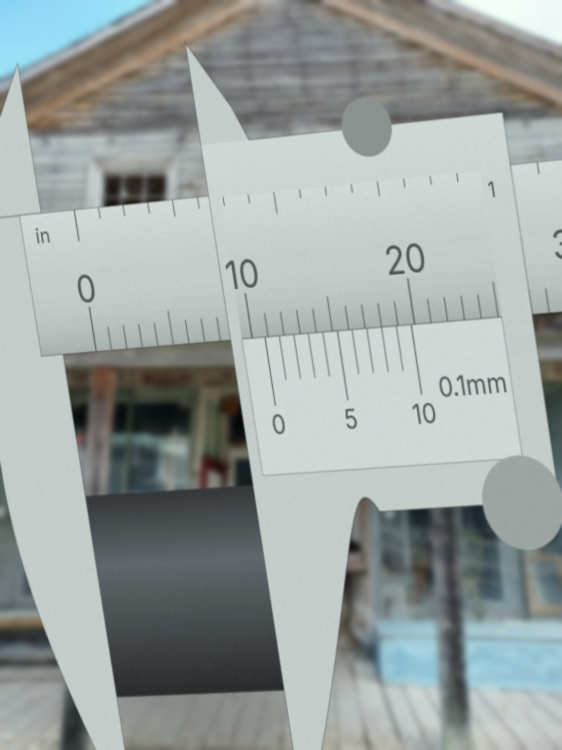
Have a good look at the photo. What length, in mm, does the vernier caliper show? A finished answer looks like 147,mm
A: 10.8,mm
